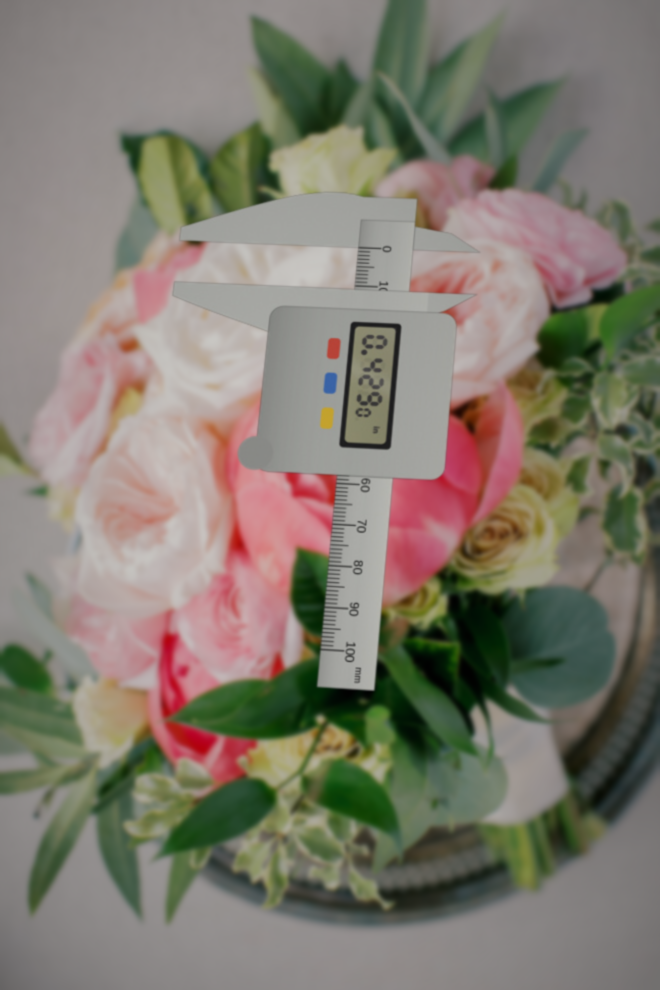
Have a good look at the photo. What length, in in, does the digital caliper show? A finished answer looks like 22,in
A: 0.4290,in
